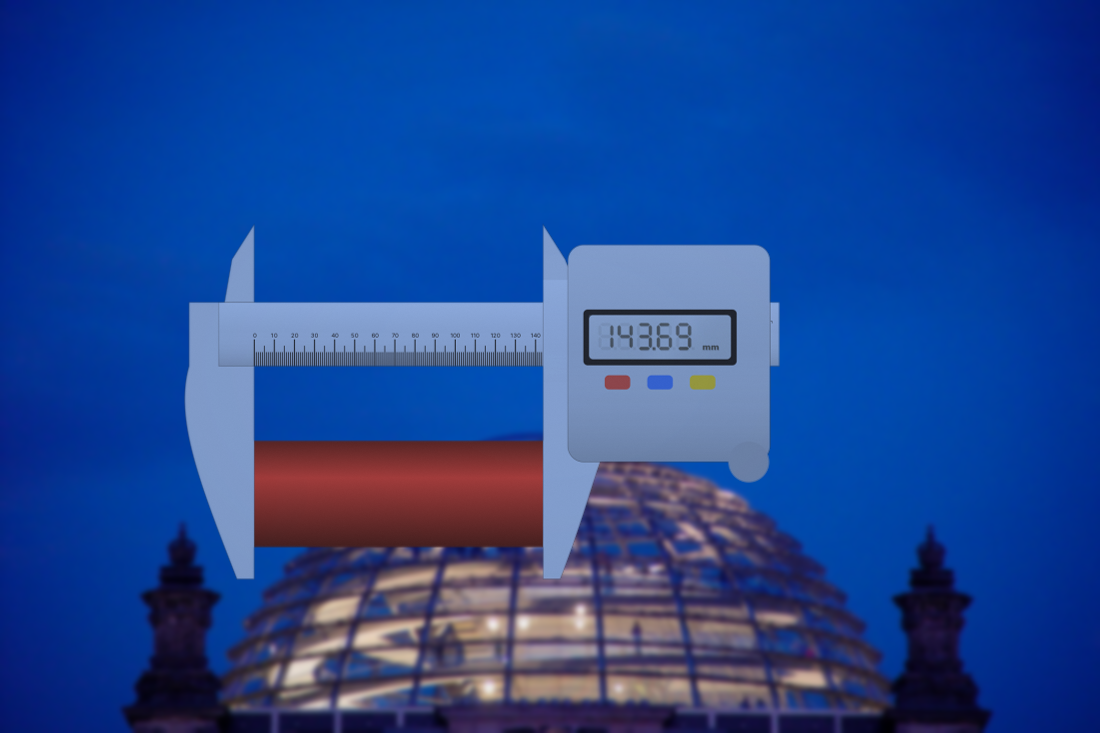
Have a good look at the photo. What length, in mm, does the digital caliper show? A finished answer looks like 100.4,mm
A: 143.69,mm
